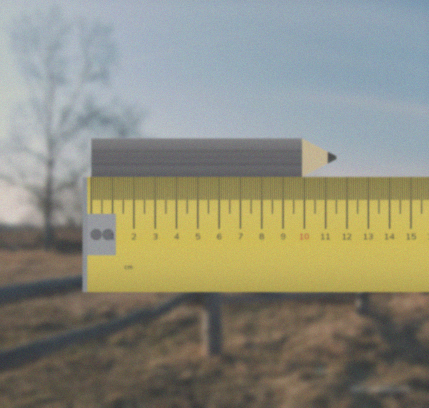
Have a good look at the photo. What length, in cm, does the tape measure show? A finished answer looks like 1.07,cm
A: 11.5,cm
